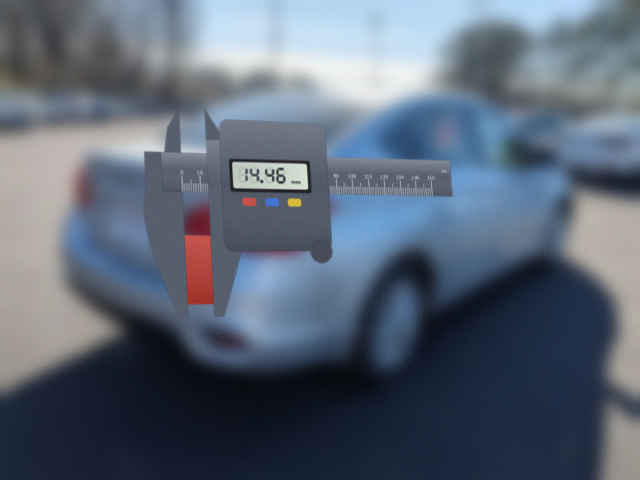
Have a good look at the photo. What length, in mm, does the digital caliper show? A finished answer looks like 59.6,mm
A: 14.46,mm
